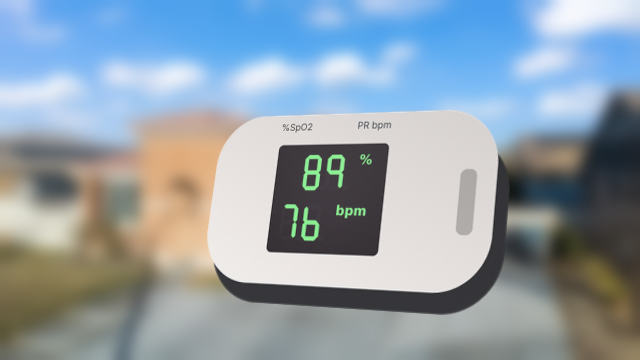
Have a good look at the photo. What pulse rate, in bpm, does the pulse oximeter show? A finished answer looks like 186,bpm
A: 76,bpm
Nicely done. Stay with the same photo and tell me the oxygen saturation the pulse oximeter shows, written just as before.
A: 89,%
